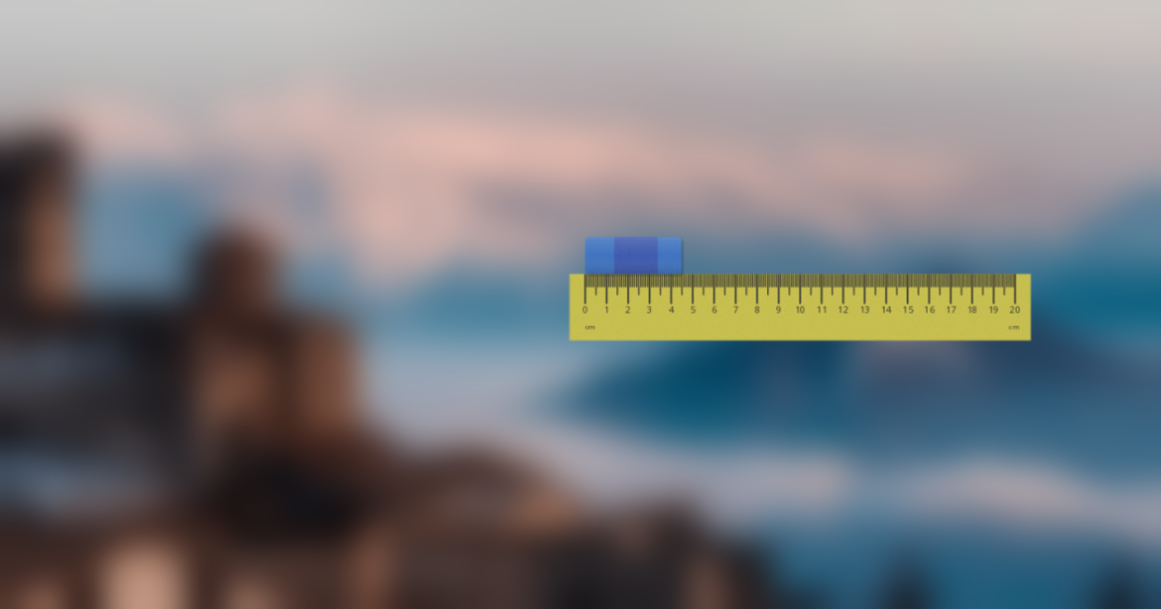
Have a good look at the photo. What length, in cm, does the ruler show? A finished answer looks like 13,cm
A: 4.5,cm
